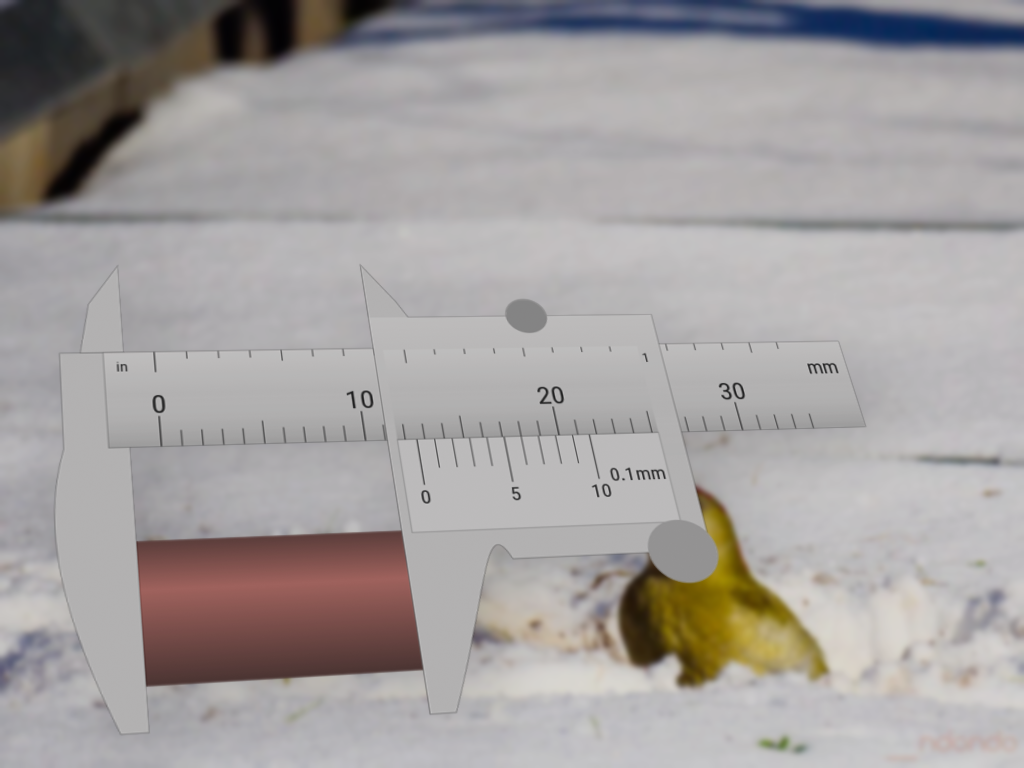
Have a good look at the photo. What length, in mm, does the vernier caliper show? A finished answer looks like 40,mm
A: 12.6,mm
